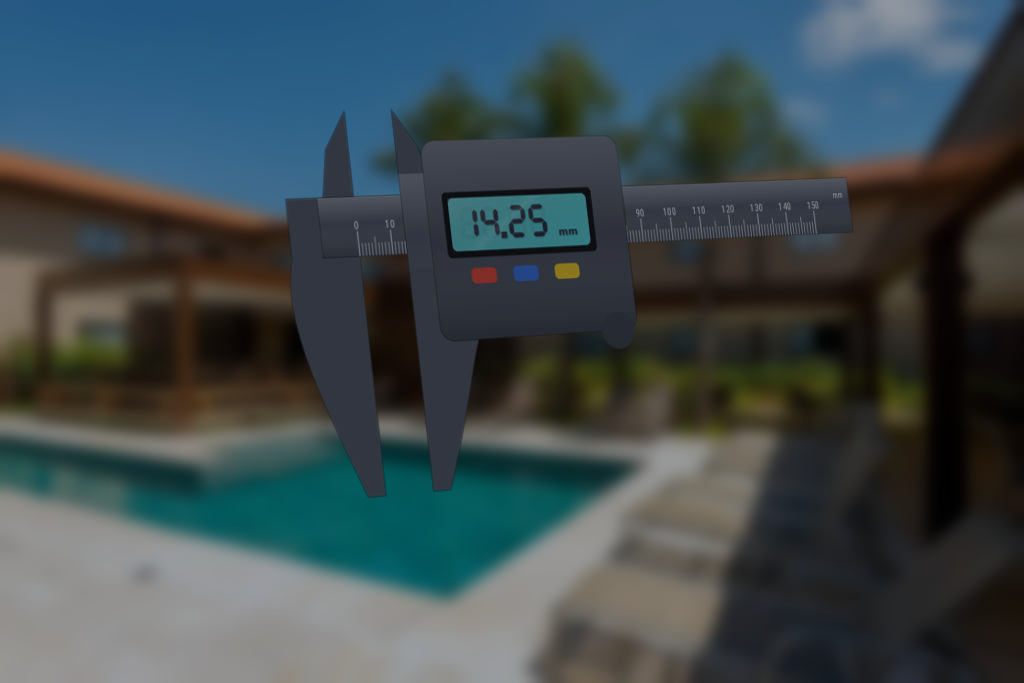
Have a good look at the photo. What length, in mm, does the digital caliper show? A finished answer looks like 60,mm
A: 14.25,mm
